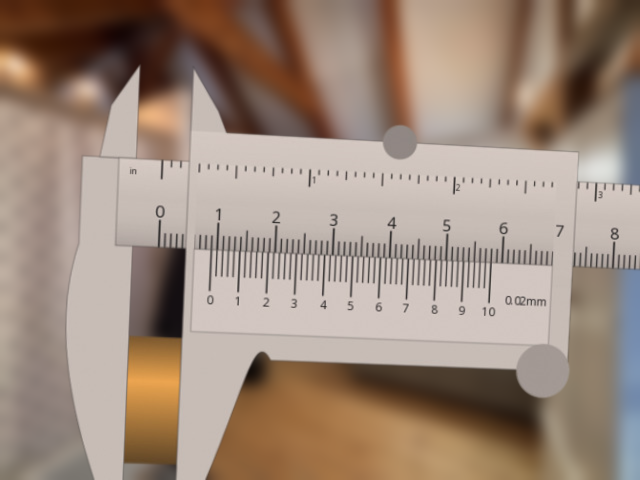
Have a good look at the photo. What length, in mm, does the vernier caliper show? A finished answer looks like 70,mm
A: 9.0,mm
